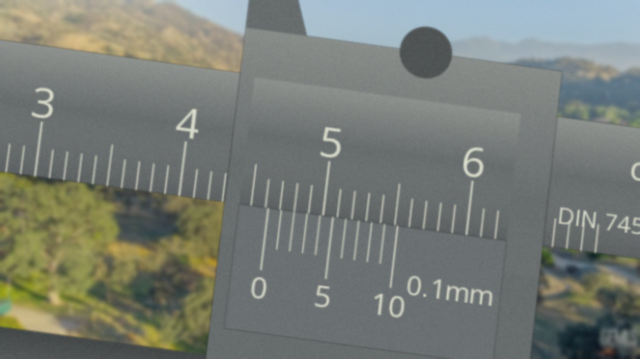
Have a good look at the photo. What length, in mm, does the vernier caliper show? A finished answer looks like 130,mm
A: 46.2,mm
